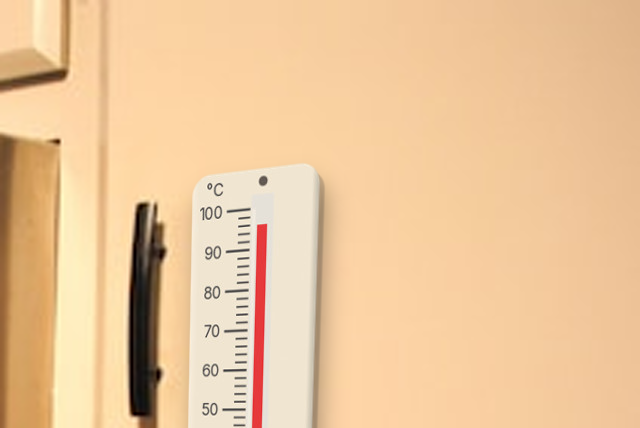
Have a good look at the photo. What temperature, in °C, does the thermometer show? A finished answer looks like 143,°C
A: 96,°C
